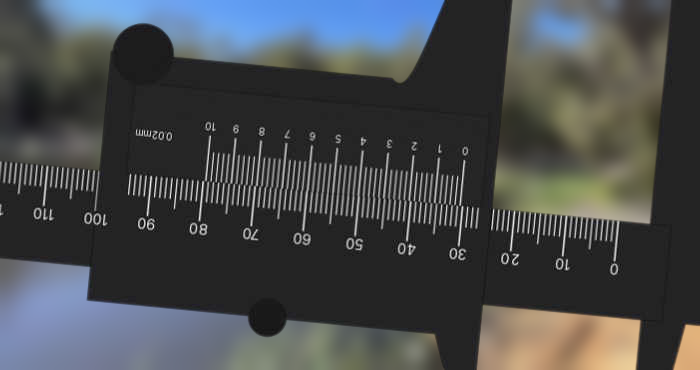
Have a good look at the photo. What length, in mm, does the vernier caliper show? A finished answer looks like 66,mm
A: 30.5,mm
